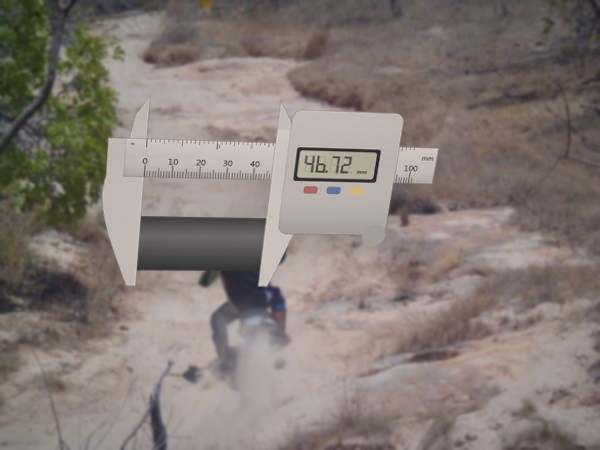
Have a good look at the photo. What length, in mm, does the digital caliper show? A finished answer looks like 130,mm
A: 46.72,mm
